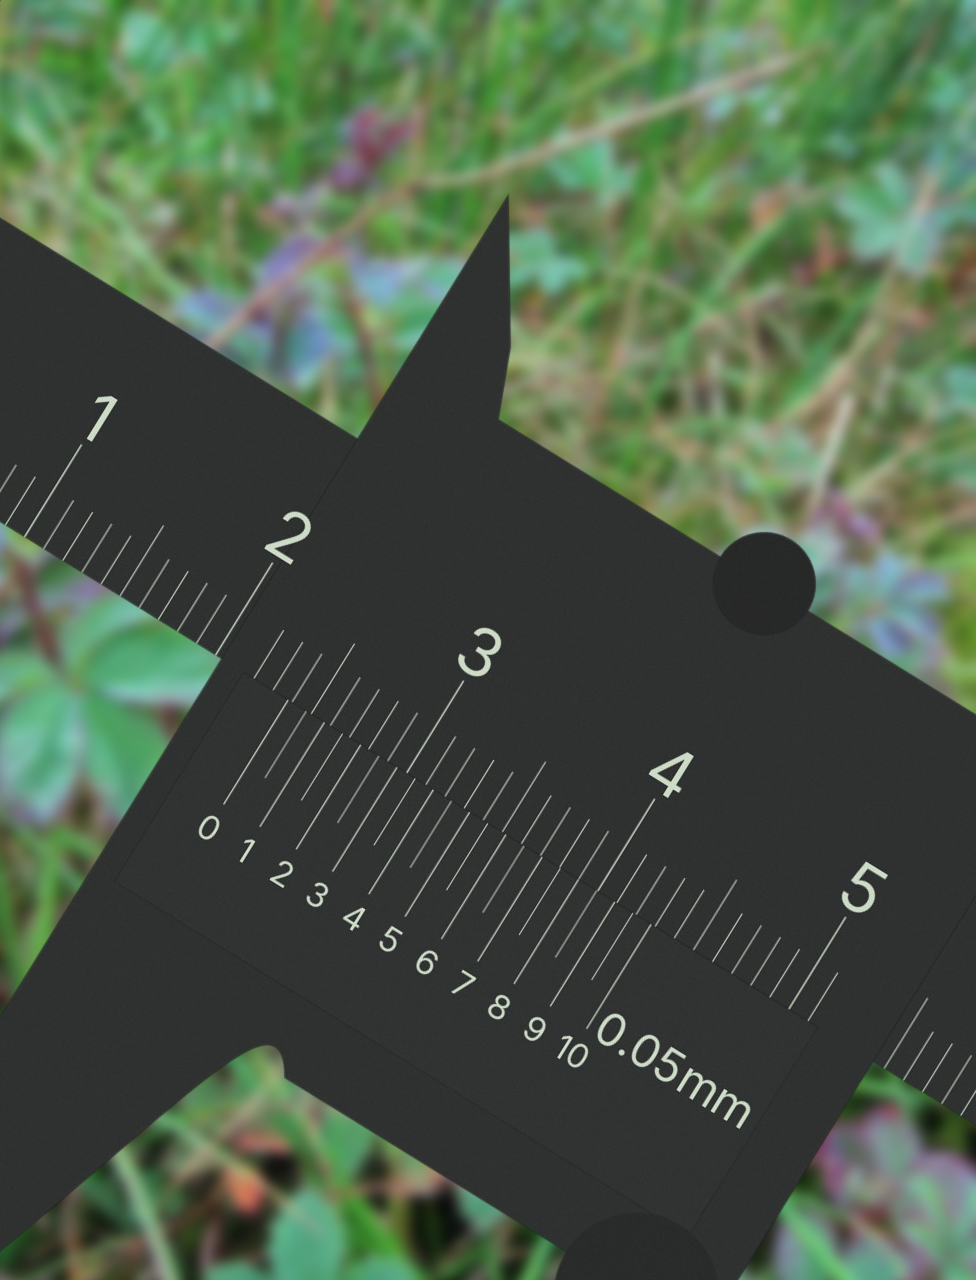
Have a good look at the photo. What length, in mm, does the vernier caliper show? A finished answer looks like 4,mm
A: 23.8,mm
